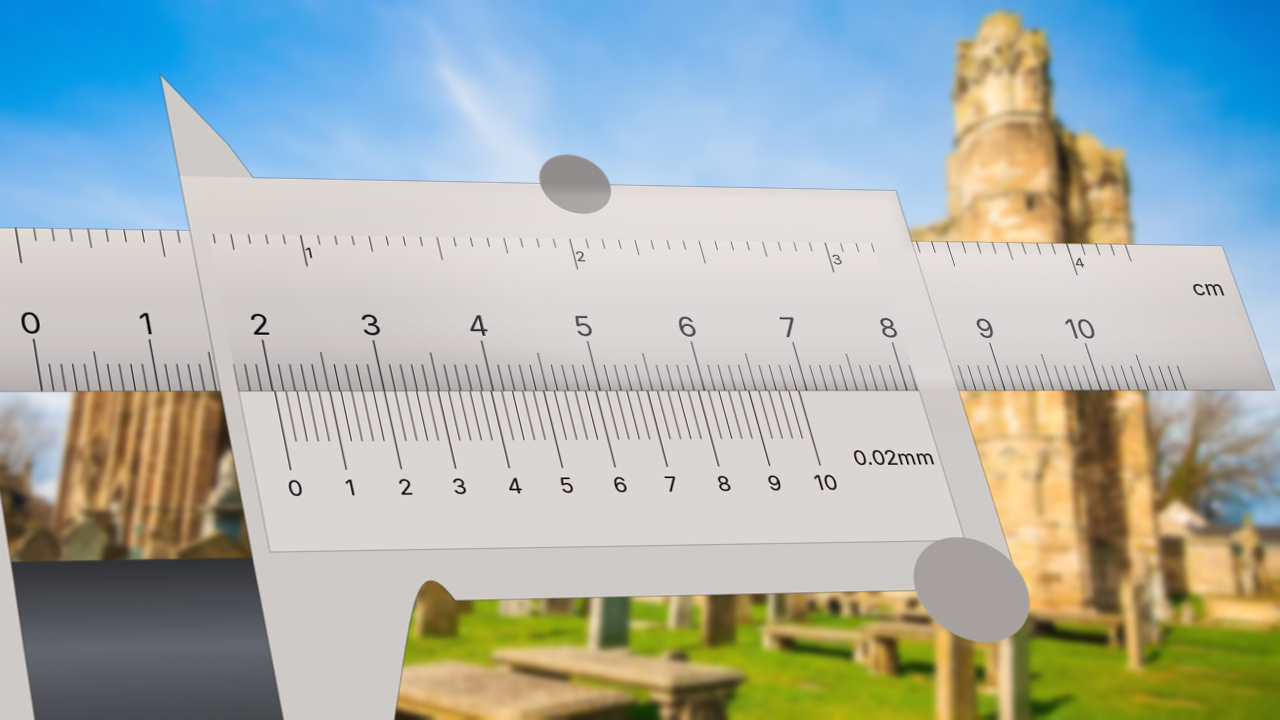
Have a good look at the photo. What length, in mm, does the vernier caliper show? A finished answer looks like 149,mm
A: 20.2,mm
